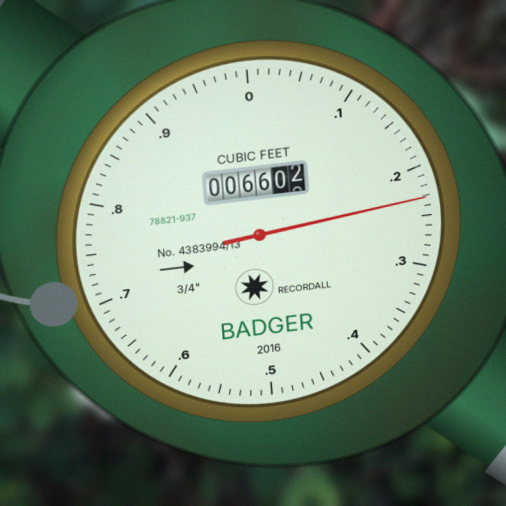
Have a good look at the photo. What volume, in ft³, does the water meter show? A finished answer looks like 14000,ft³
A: 6602.23,ft³
